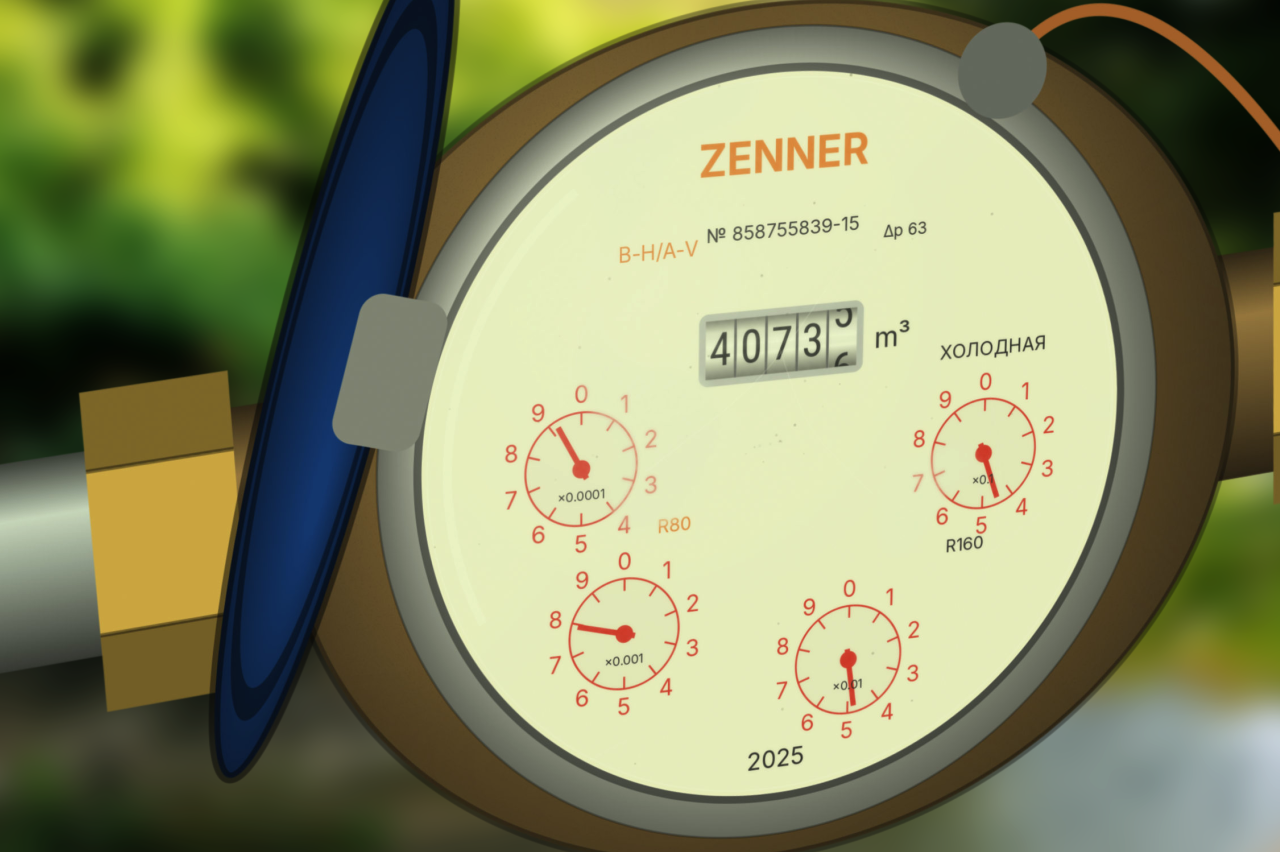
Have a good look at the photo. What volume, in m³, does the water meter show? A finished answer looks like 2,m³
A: 40735.4479,m³
